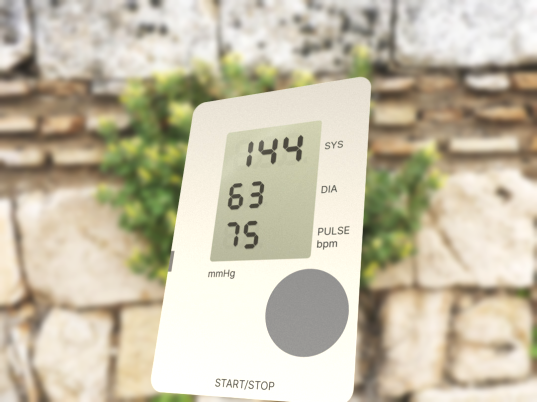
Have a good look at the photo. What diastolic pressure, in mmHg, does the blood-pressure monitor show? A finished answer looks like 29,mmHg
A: 63,mmHg
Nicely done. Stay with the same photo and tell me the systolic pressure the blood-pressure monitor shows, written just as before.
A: 144,mmHg
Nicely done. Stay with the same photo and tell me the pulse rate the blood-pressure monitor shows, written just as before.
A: 75,bpm
